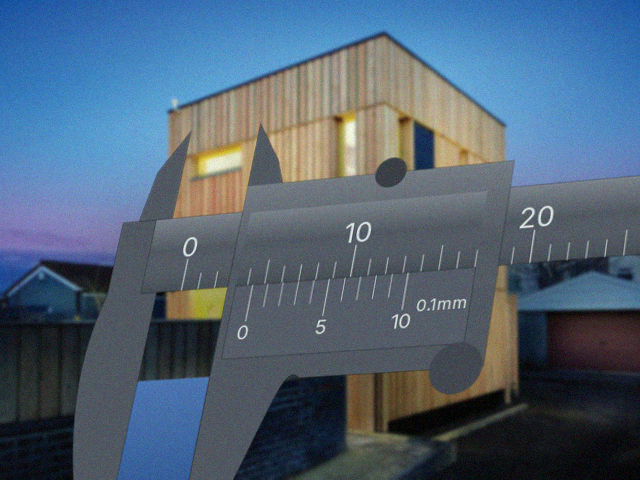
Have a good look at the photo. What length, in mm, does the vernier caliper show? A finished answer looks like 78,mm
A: 4.3,mm
